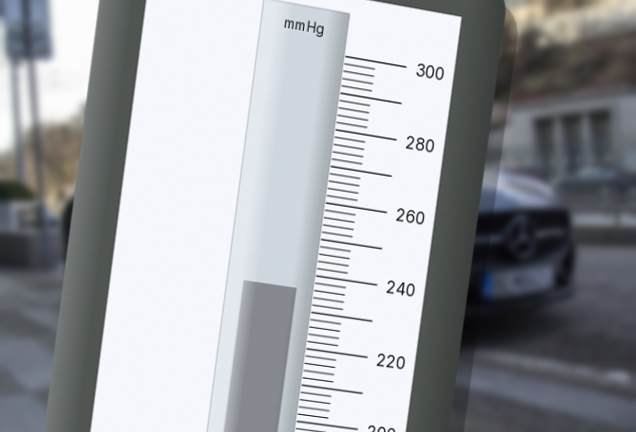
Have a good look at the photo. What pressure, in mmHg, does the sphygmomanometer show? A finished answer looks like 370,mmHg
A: 236,mmHg
